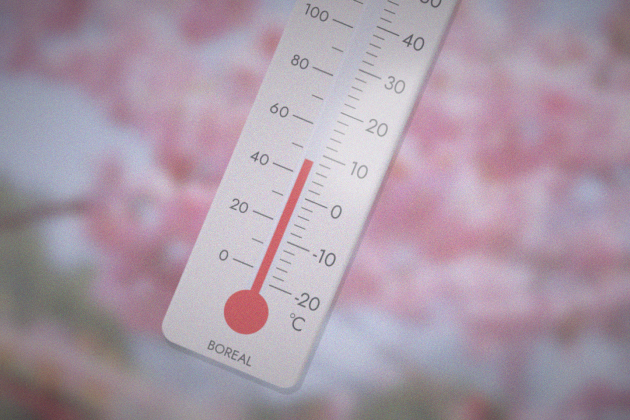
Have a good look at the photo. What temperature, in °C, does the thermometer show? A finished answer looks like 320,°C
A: 8,°C
